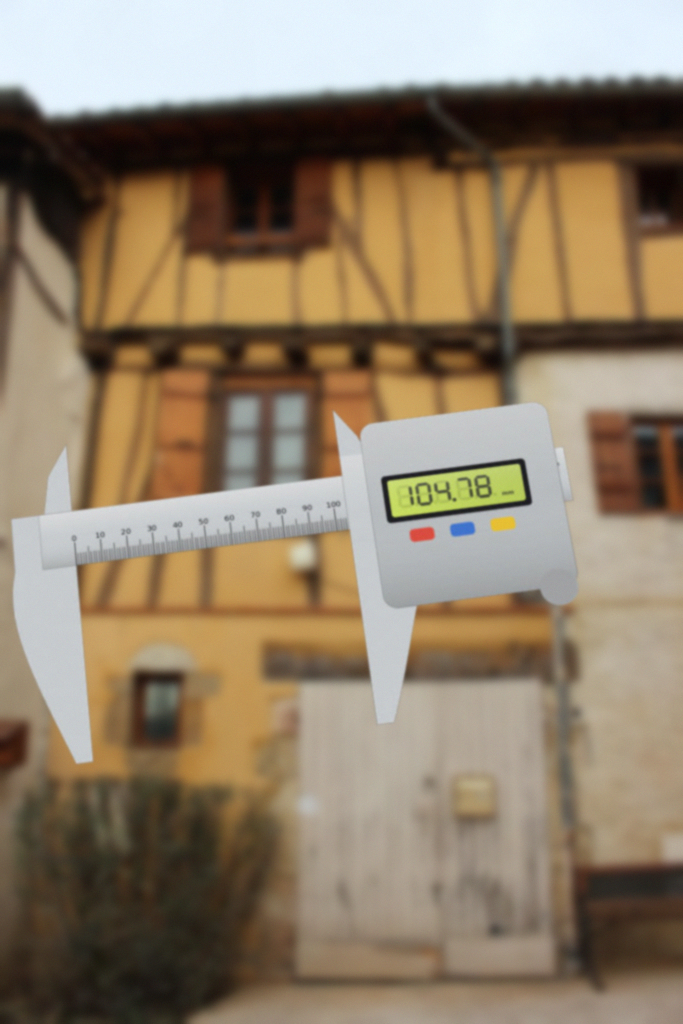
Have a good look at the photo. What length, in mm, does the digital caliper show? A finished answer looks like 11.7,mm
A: 104.78,mm
